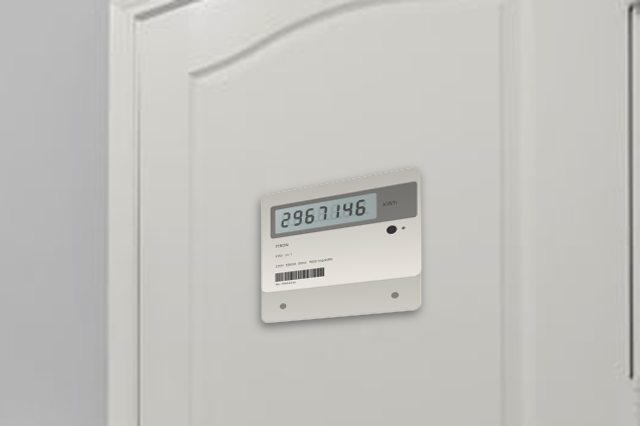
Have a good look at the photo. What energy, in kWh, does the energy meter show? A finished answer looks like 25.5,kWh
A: 2967146,kWh
